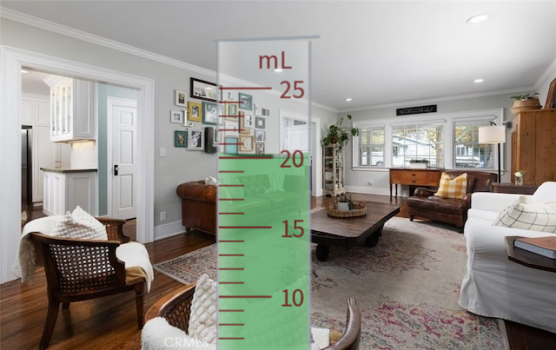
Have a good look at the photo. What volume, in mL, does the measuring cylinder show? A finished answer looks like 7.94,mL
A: 20,mL
